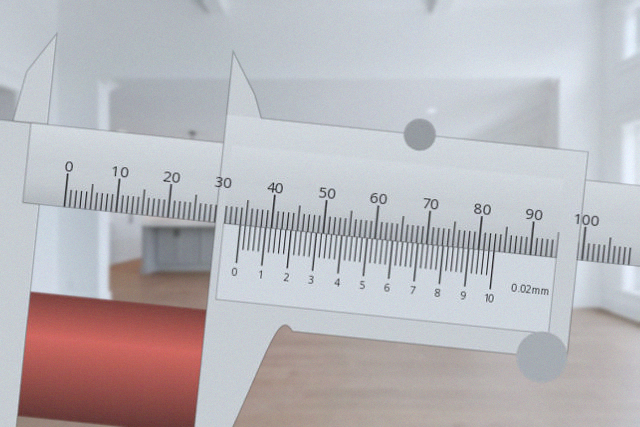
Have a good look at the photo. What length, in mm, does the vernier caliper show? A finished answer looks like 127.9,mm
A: 34.0,mm
